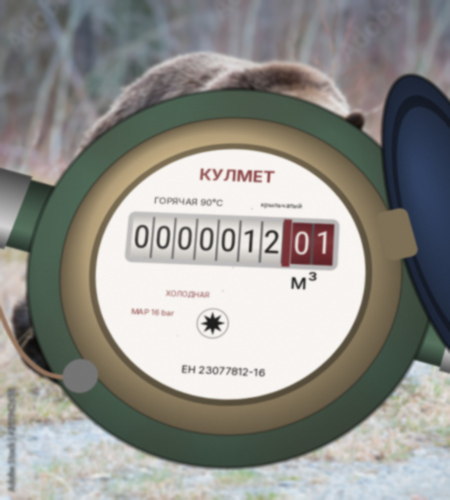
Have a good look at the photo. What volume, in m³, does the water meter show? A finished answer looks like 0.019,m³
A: 12.01,m³
